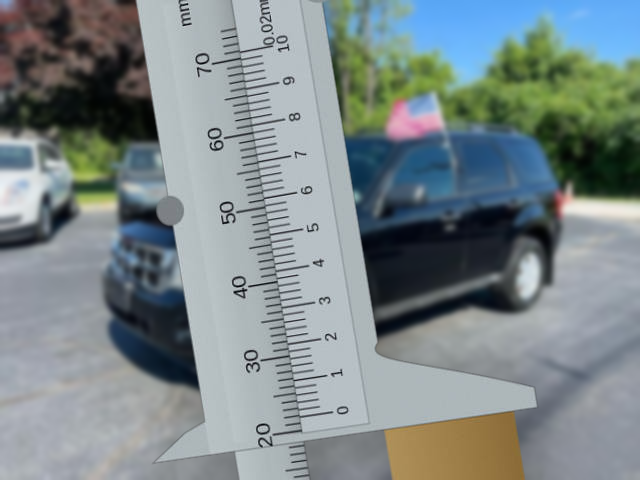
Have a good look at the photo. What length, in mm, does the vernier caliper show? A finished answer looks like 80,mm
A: 21.8,mm
